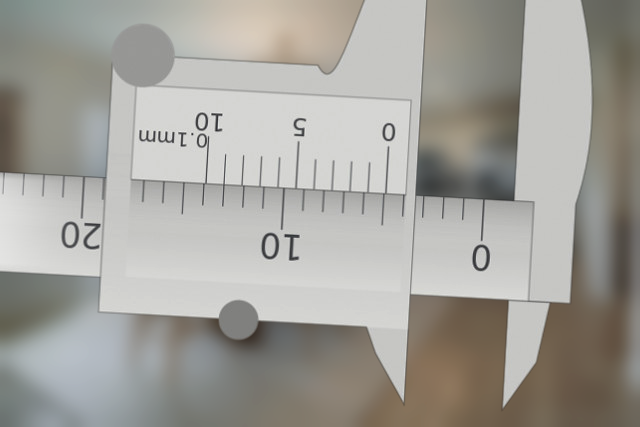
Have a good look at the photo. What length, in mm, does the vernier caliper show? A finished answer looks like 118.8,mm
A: 4.9,mm
